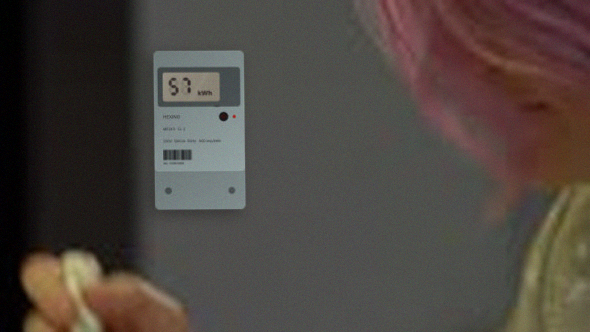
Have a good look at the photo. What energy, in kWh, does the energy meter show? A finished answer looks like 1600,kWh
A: 57,kWh
